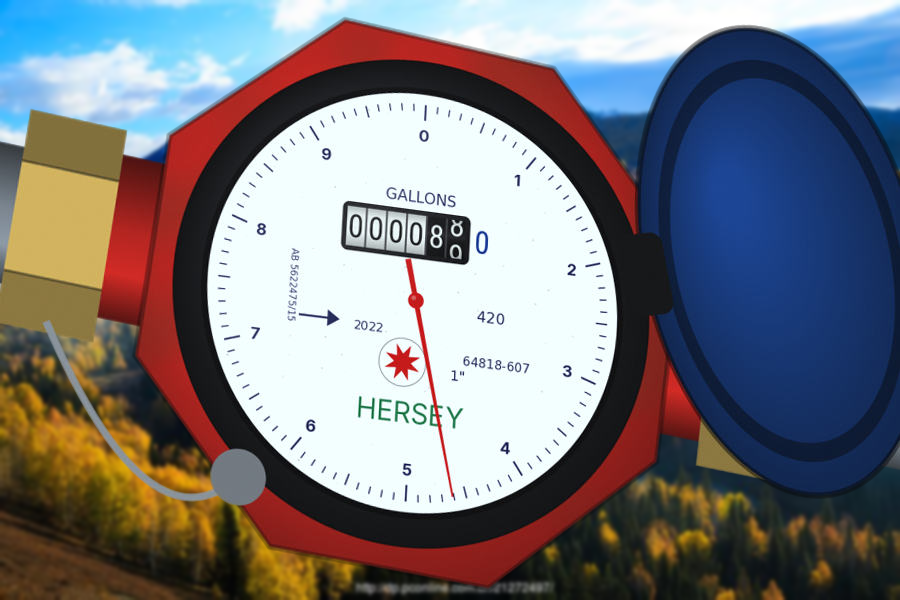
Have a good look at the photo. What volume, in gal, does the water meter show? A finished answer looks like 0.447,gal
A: 884.6,gal
